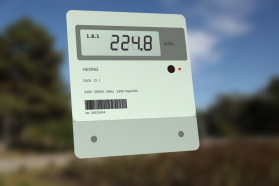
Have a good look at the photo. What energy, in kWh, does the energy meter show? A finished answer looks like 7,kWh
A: 224.8,kWh
